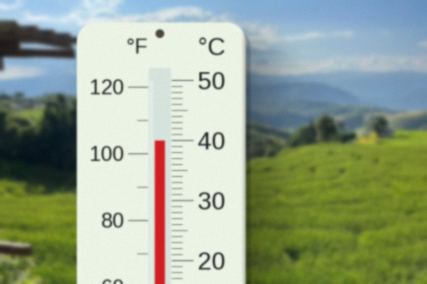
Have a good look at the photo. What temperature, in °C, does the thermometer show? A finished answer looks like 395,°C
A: 40,°C
